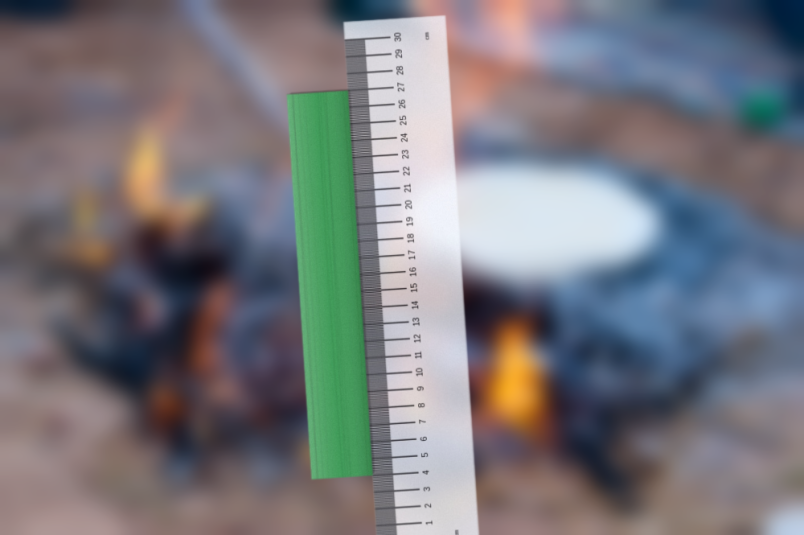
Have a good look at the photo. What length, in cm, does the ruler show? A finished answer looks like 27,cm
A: 23,cm
